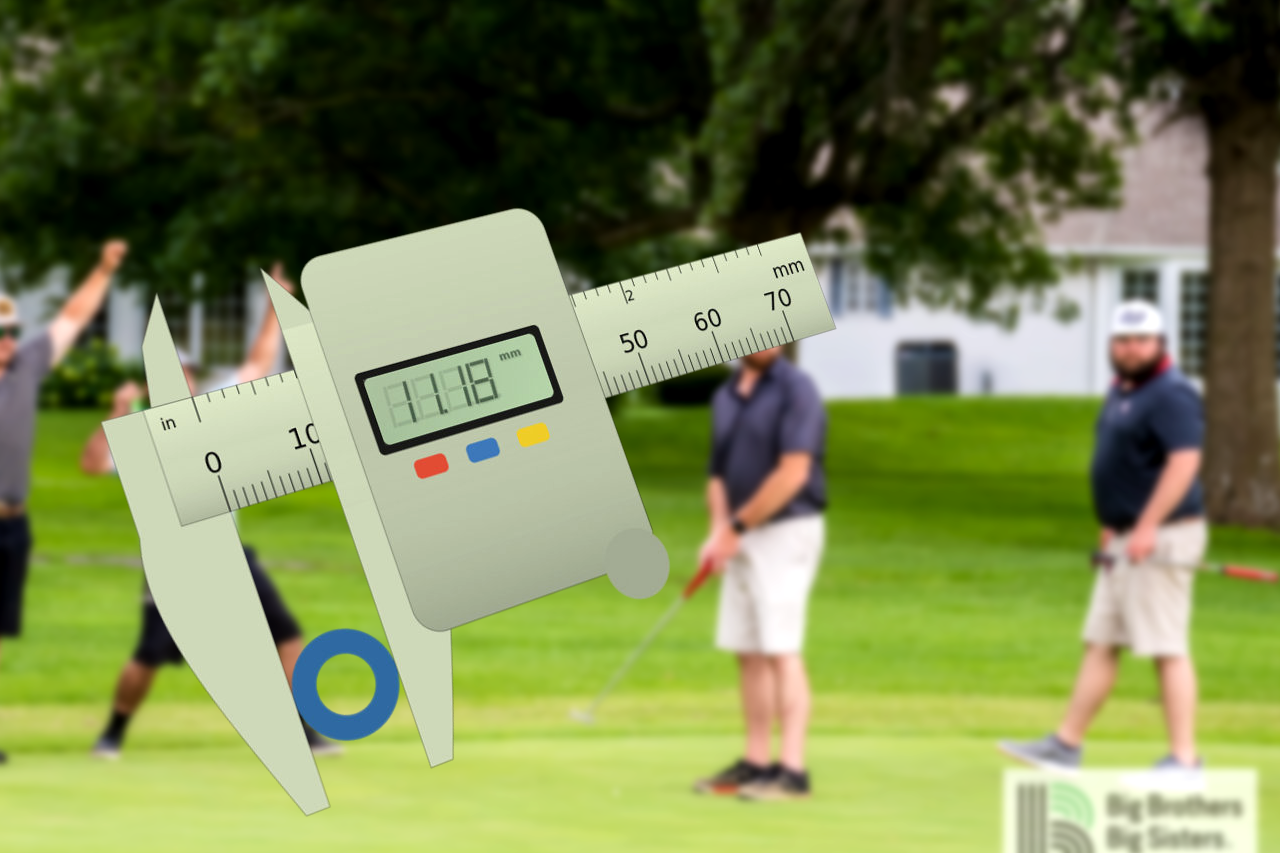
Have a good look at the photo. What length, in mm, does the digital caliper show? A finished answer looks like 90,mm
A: 11.18,mm
